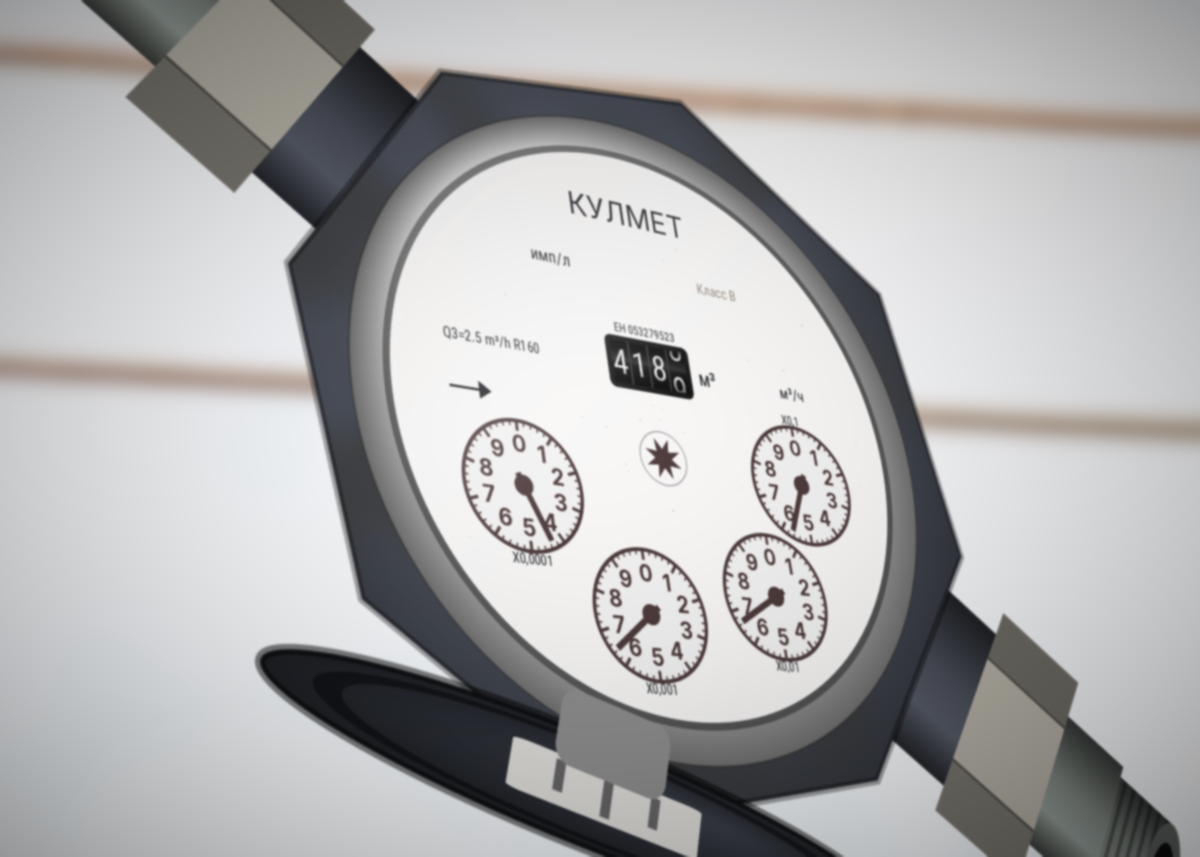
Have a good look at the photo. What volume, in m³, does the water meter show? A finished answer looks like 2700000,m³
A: 4188.5664,m³
